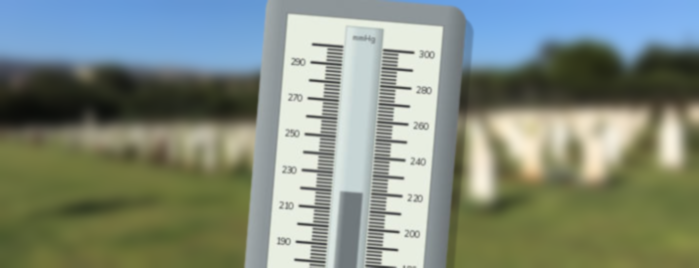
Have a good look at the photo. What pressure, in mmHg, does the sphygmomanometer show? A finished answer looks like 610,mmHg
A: 220,mmHg
